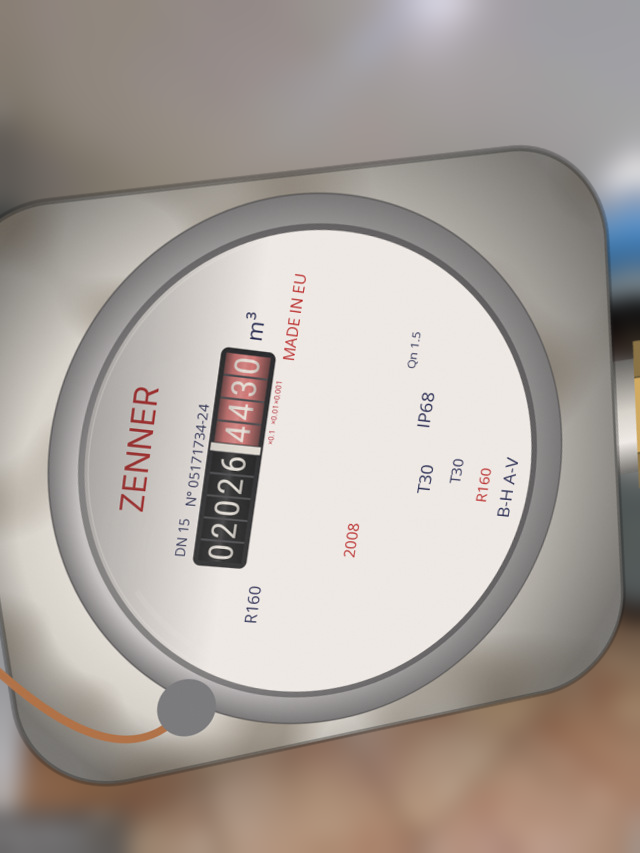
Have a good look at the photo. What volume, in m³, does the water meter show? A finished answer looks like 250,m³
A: 2026.4430,m³
